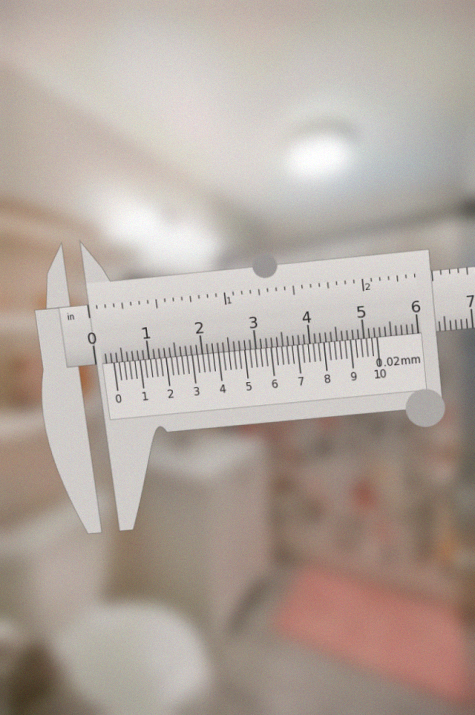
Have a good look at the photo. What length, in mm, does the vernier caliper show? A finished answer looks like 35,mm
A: 3.4,mm
